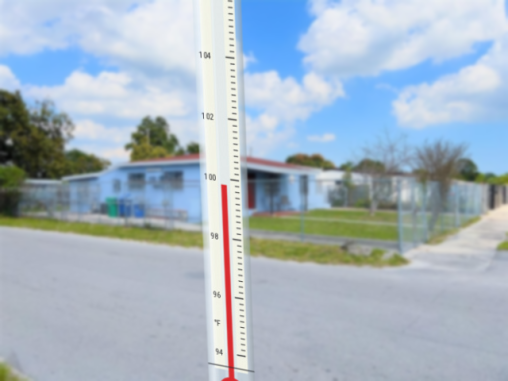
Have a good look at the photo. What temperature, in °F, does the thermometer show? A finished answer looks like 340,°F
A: 99.8,°F
